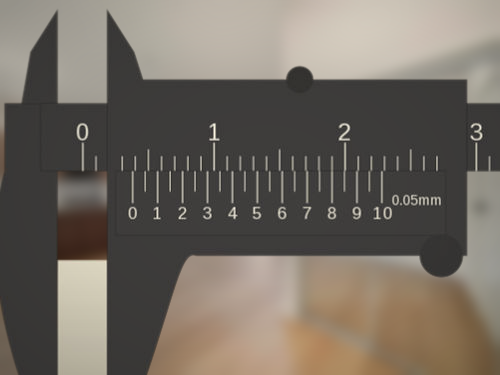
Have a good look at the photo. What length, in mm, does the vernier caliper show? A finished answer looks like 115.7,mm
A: 3.8,mm
